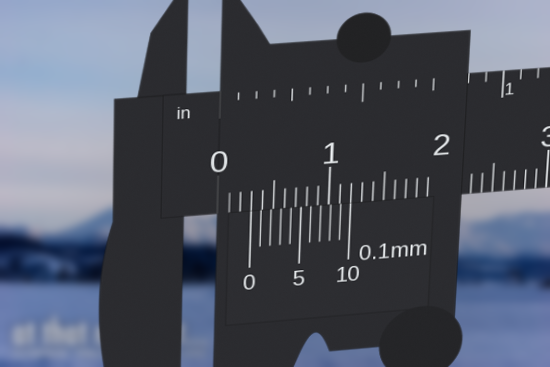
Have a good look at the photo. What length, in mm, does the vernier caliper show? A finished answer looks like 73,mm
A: 3.0,mm
